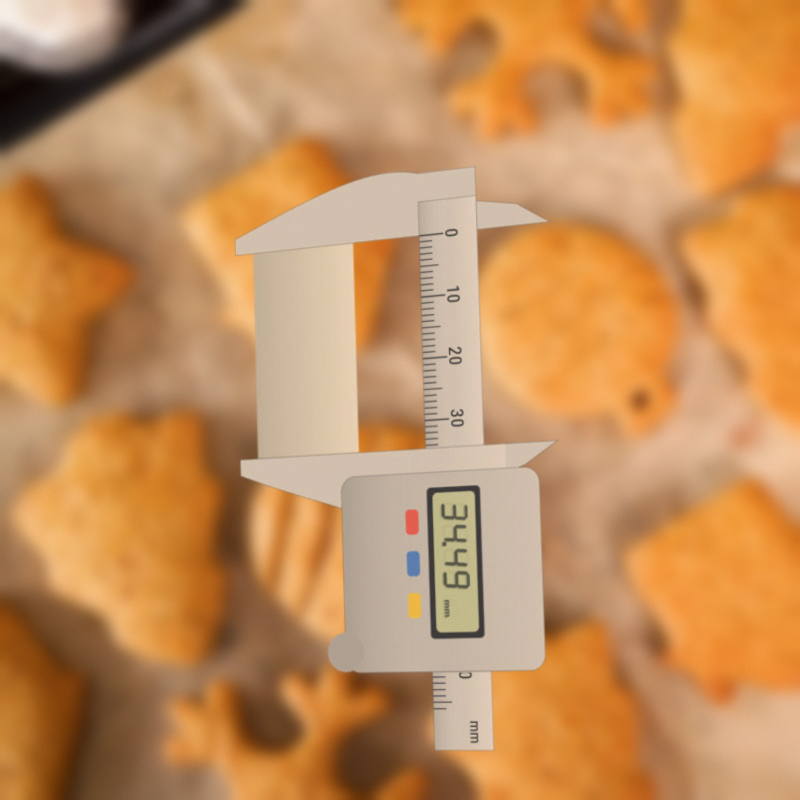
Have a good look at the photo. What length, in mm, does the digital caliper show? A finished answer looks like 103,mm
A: 34.49,mm
